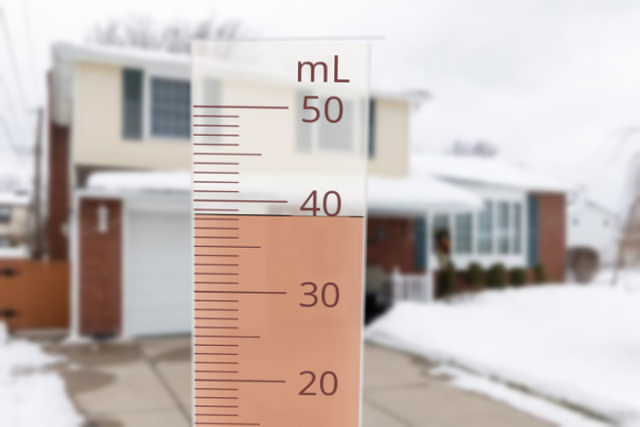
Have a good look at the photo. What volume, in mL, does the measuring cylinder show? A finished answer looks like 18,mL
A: 38.5,mL
